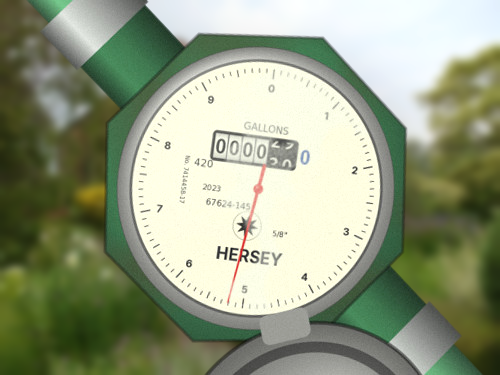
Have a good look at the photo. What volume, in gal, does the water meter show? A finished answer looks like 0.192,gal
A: 295.2,gal
